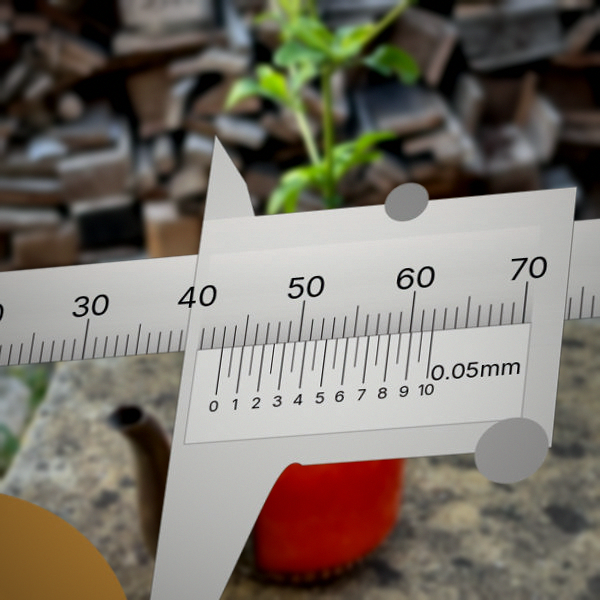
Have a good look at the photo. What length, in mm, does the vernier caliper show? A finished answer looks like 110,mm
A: 43.0,mm
